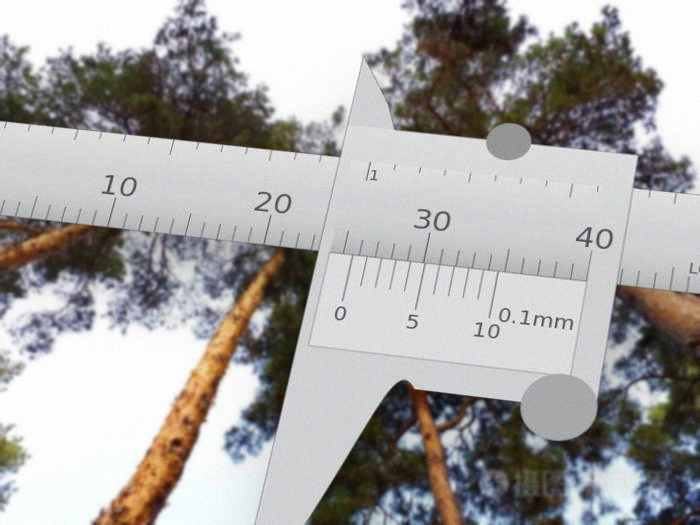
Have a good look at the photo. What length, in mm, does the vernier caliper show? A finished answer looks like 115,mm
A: 25.6,mm
